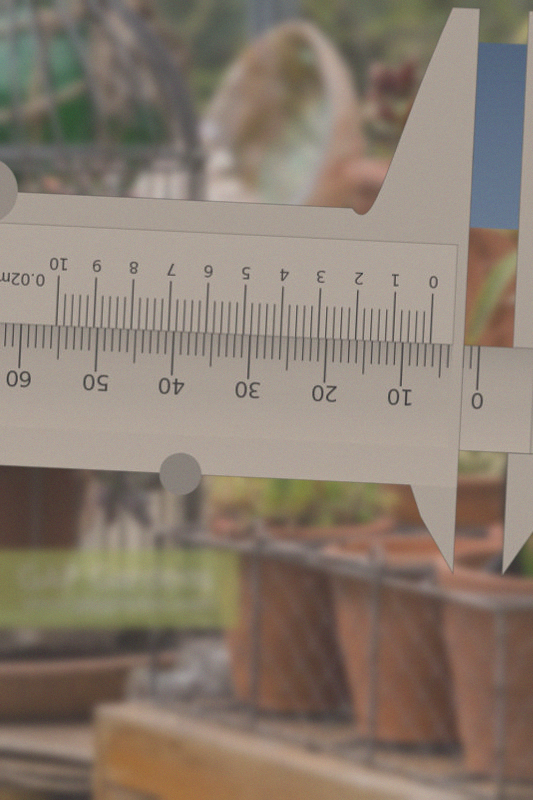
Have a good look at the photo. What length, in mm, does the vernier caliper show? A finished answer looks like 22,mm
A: 6.4,mm
